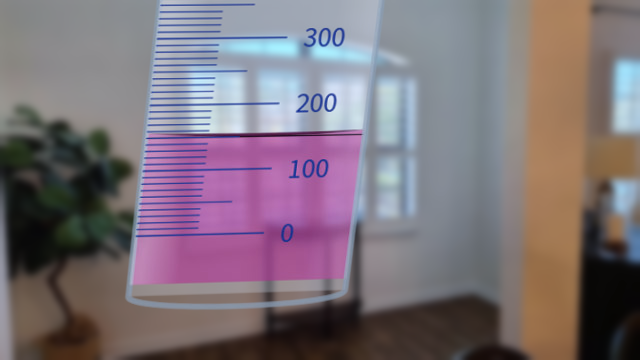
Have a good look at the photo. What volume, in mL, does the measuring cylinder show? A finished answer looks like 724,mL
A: 150,mL
